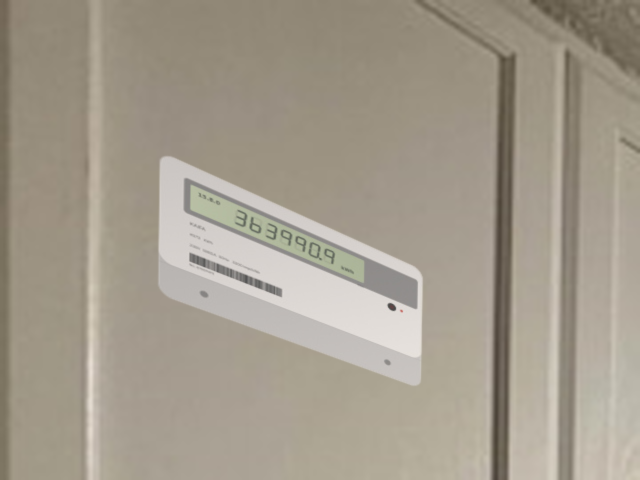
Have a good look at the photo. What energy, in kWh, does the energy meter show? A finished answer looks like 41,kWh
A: 363990.9,kWh
